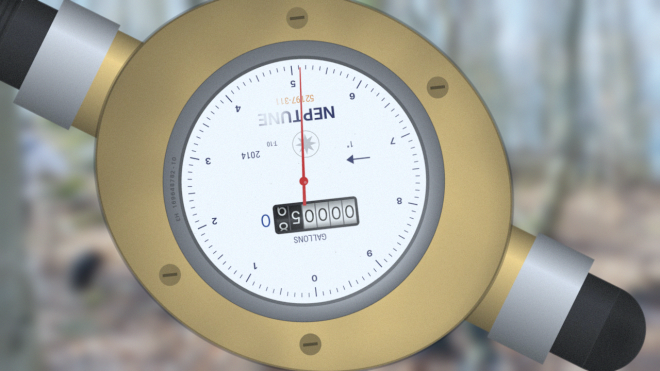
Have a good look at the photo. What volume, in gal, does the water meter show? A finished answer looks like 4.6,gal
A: 585.1,gal
